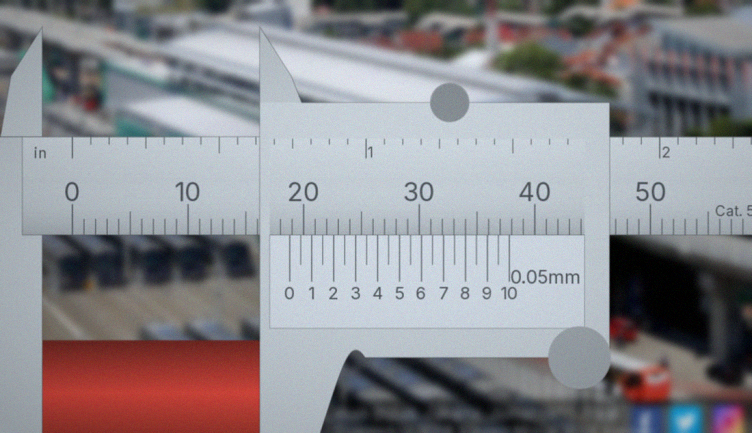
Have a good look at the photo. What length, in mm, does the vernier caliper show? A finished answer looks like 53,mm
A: 18.8,mm
